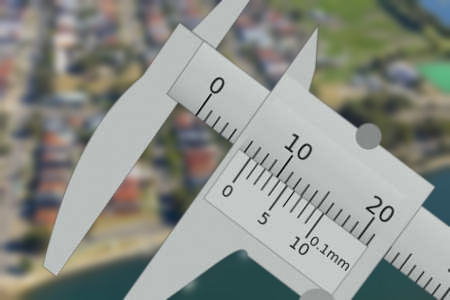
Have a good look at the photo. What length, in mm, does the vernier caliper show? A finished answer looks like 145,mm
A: 6.8,mm
